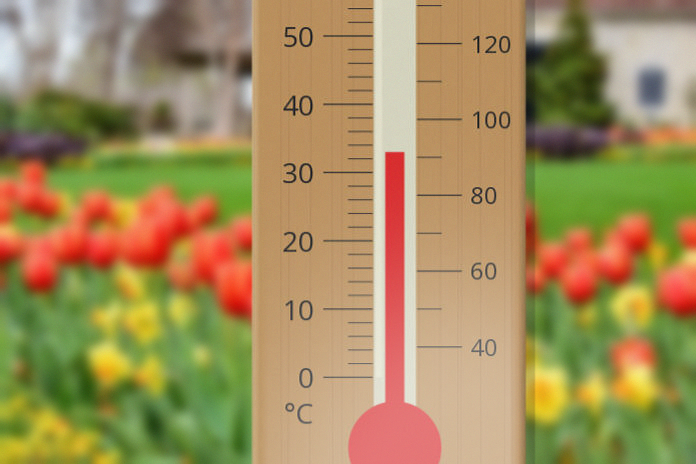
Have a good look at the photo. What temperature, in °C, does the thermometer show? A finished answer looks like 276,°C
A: 33,°C
